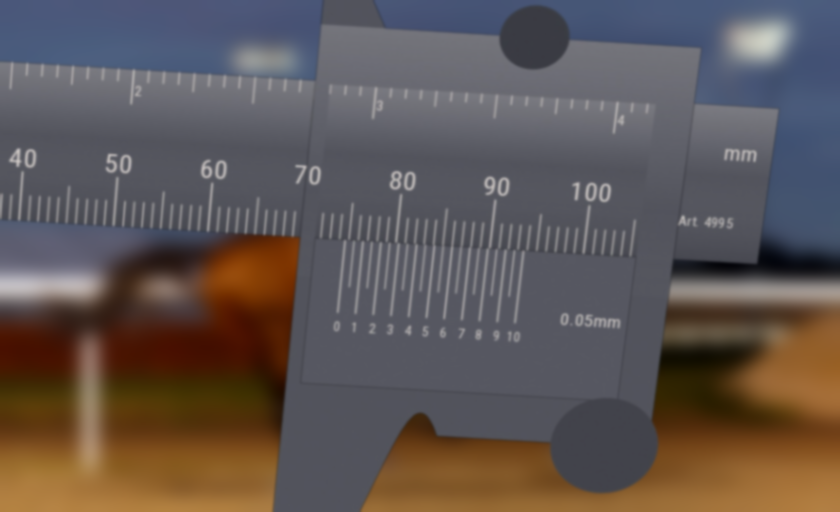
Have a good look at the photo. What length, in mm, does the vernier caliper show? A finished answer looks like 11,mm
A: 74.6,mm
